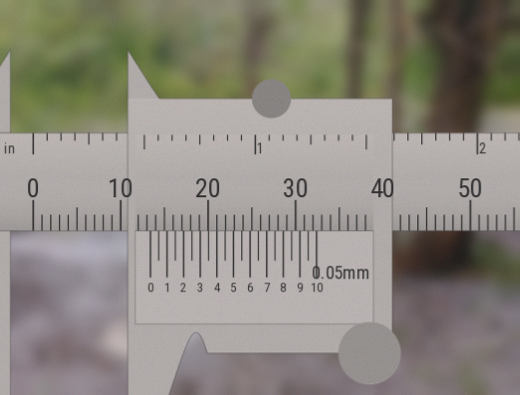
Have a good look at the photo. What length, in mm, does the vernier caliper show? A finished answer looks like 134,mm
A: 13.4,mm
